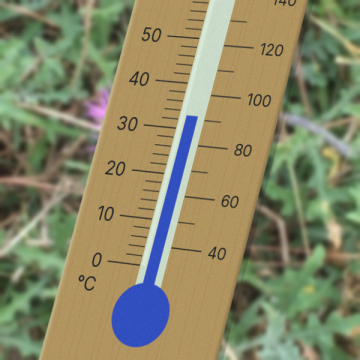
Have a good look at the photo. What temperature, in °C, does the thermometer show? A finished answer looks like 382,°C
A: 33,°C
